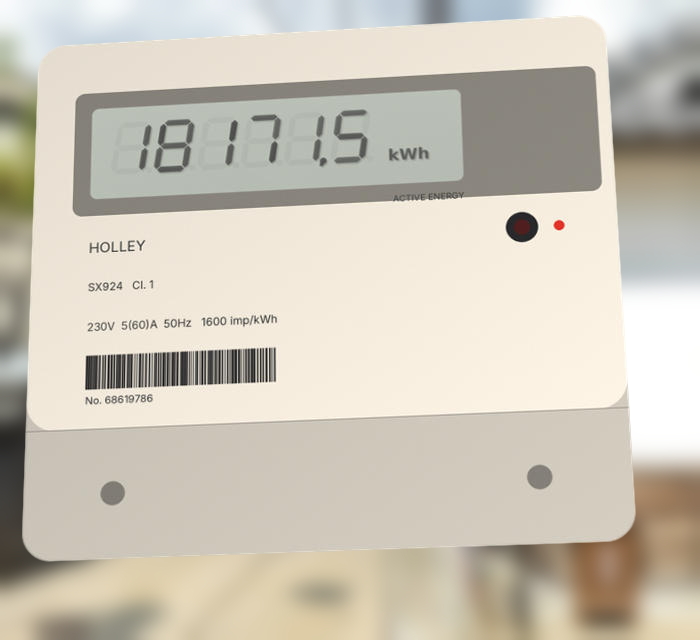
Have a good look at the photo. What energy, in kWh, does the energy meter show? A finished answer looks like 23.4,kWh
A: 18171.5,kWh
